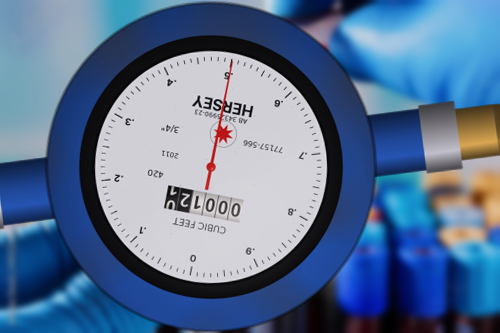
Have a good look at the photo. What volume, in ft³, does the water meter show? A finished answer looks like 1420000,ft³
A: 120.50,ft³
